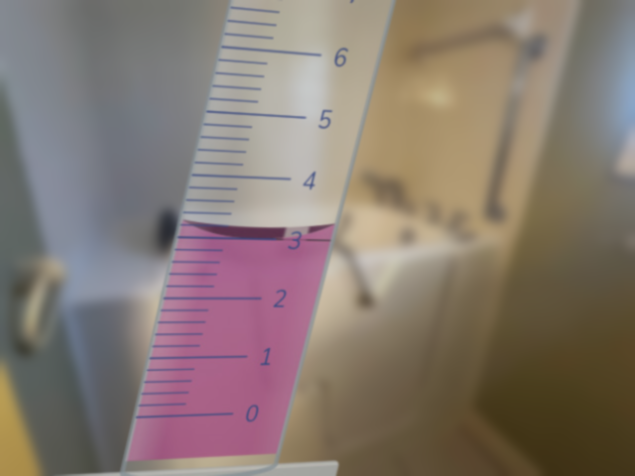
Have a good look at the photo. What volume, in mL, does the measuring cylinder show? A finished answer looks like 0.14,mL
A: 3,mL
